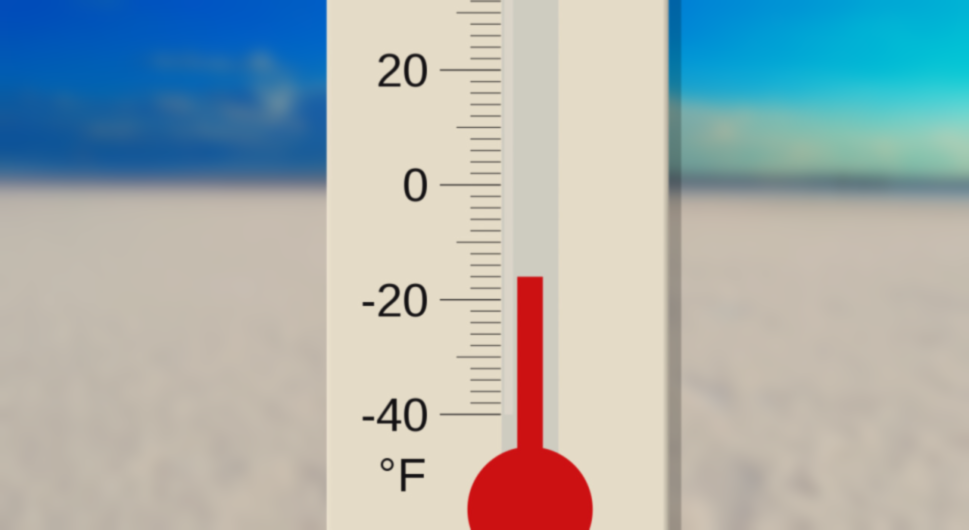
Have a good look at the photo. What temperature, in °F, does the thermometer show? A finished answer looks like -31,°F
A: -16,°F
